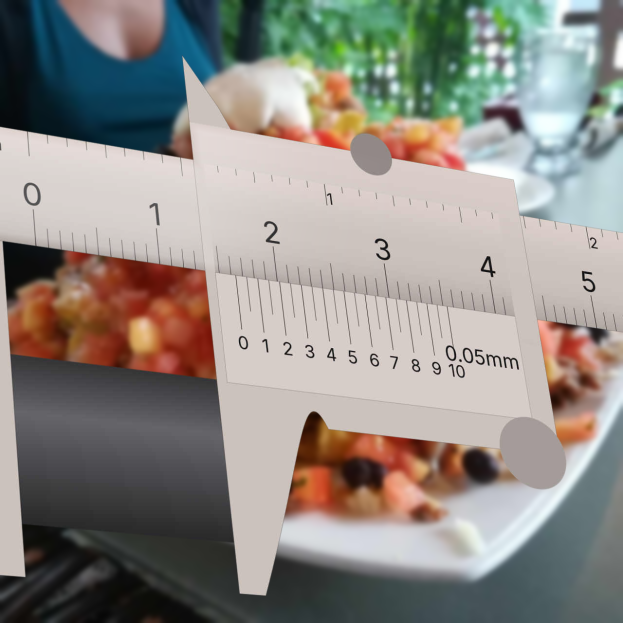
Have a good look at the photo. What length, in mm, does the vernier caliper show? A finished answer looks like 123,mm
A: 16.4,mm
